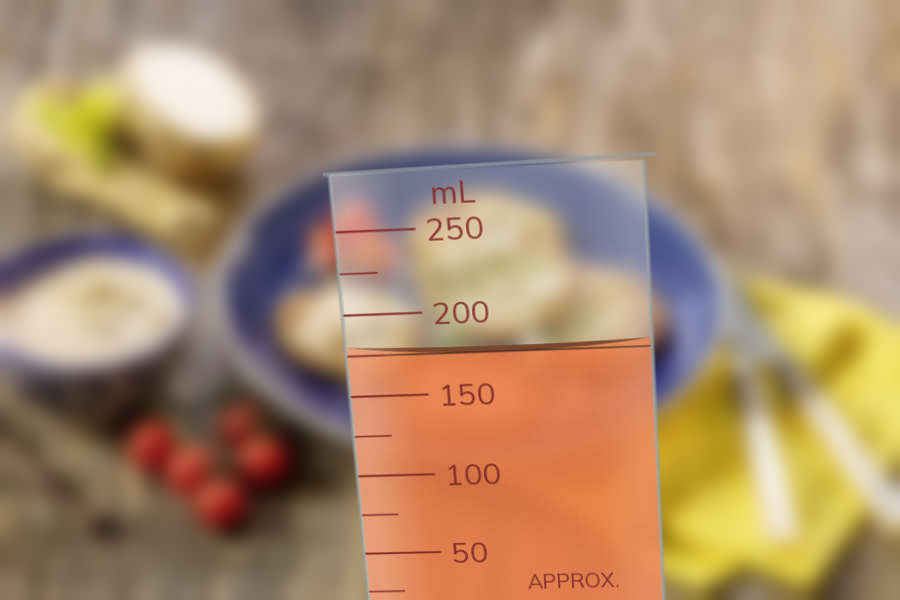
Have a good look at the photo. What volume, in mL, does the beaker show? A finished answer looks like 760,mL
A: 175,mL
